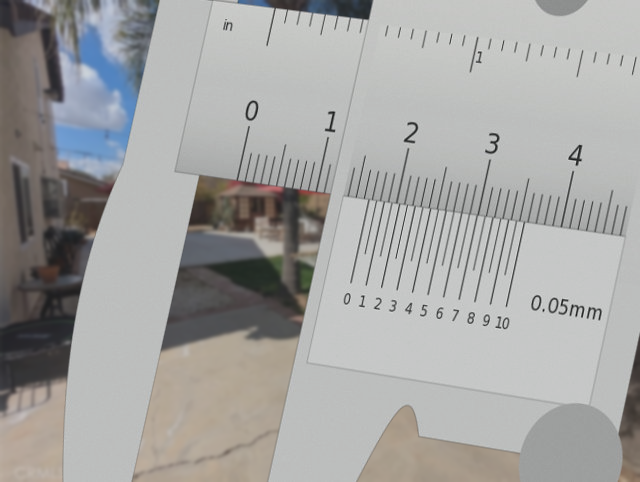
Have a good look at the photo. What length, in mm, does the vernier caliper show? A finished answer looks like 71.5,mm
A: 16.6,mm
